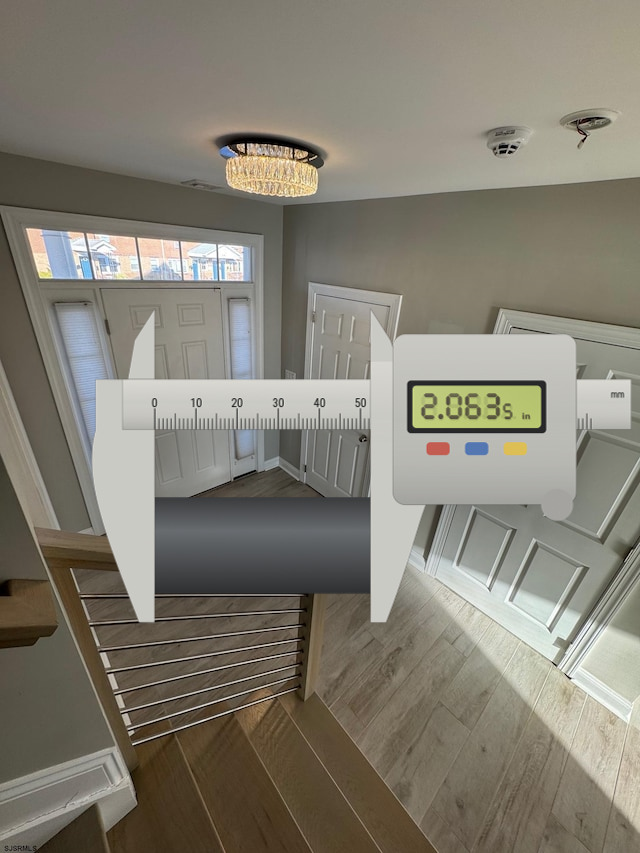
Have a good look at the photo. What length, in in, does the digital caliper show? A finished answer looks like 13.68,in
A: 2.0635,in
